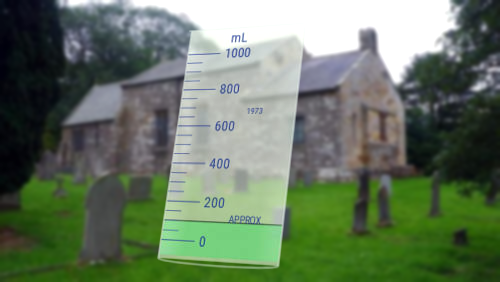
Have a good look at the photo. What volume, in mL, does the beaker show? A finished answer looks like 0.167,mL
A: 100,mL
